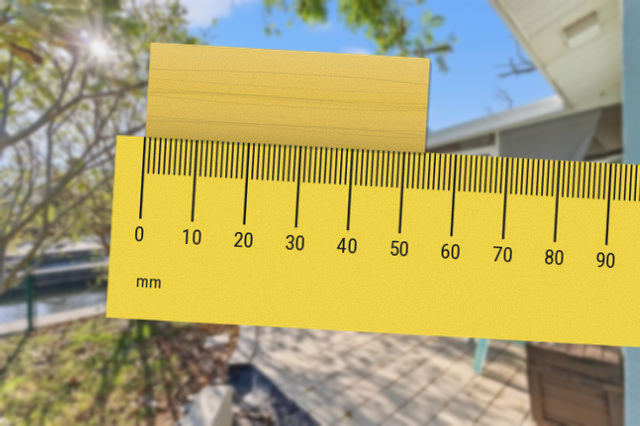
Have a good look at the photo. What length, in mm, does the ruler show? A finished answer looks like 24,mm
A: 54,mm
